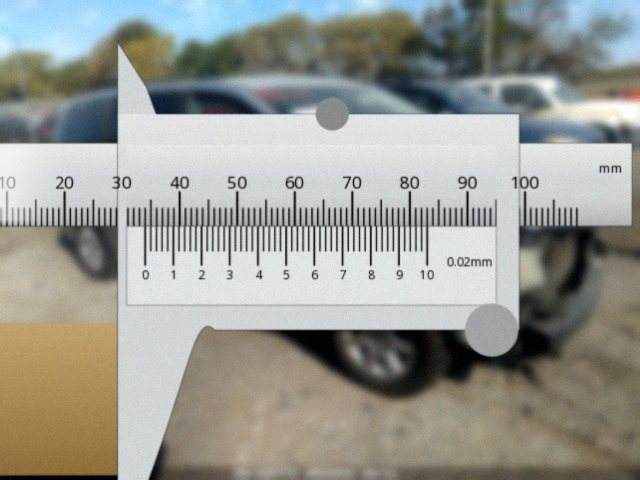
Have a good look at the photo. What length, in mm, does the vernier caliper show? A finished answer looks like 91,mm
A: 34.0,mm
